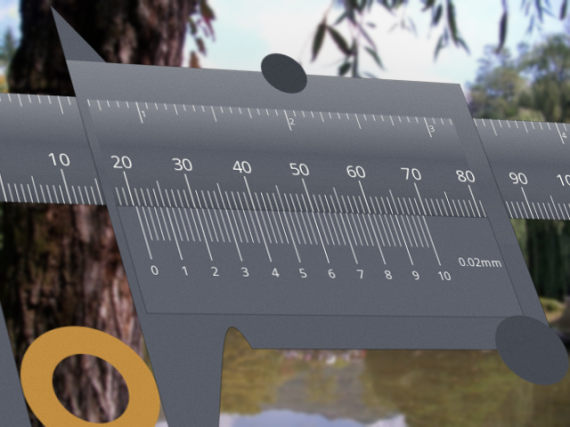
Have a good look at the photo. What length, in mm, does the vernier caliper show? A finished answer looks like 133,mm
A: 20.4,mm
